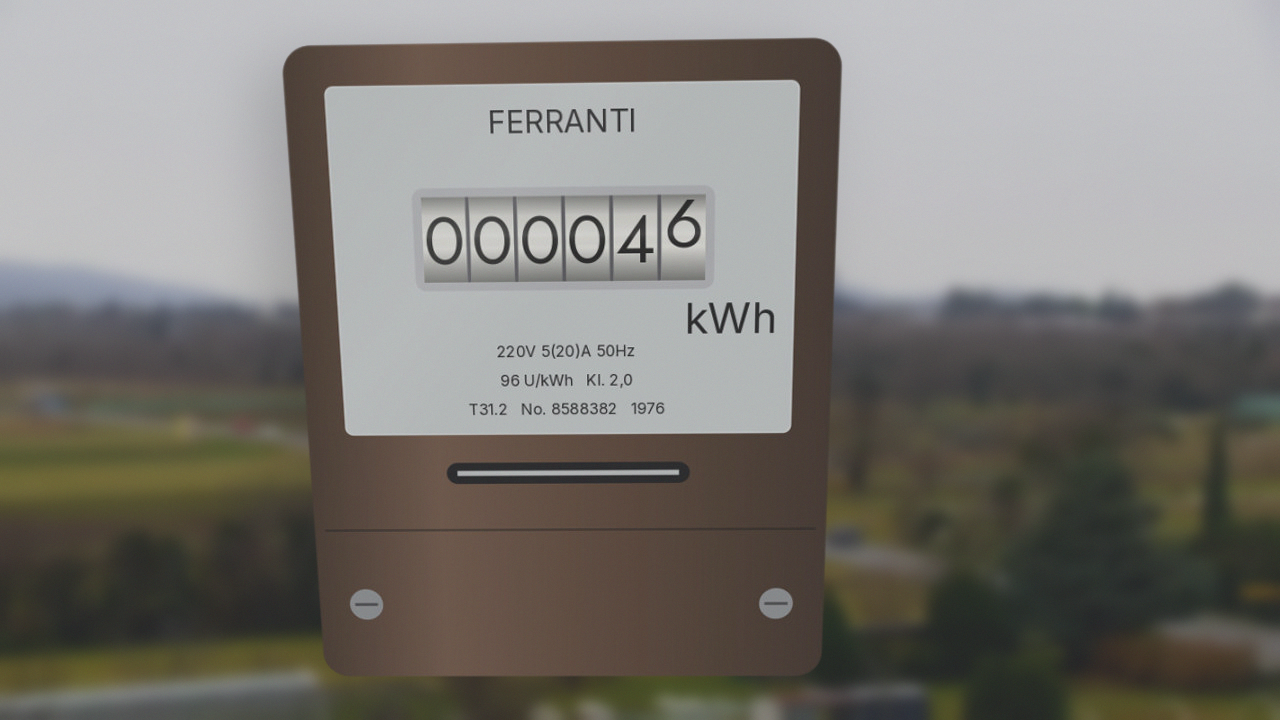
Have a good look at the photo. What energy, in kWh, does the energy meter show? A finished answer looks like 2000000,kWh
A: 46,kWh
